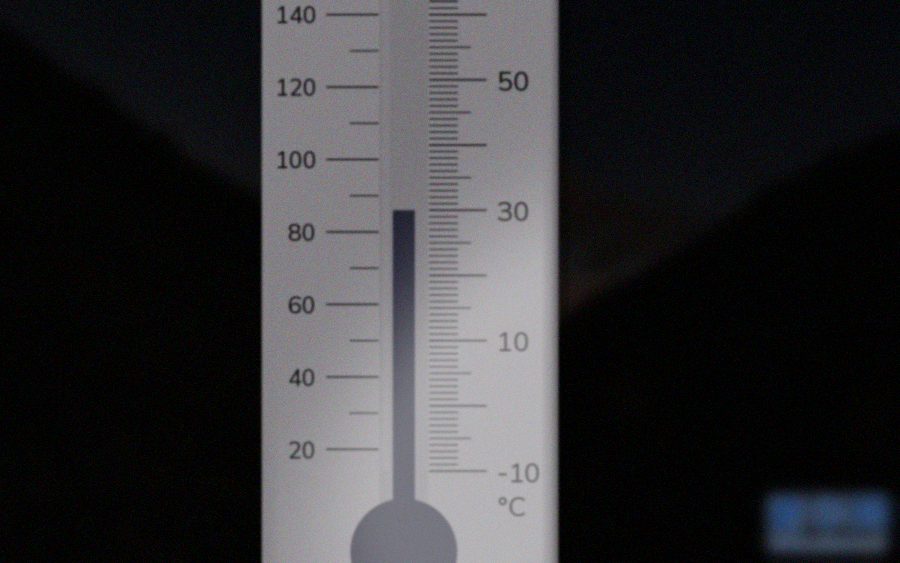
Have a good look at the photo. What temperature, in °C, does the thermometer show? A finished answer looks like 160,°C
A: 30,°C
